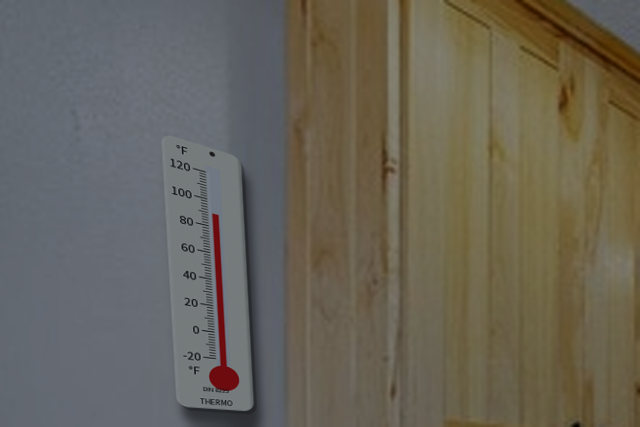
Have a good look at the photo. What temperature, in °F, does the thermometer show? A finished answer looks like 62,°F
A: 90,°F
